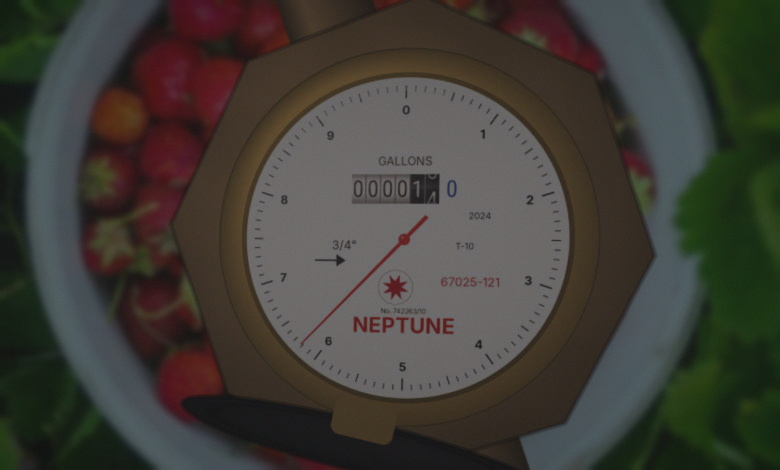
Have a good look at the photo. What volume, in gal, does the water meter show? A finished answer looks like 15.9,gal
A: 136.2,gal
